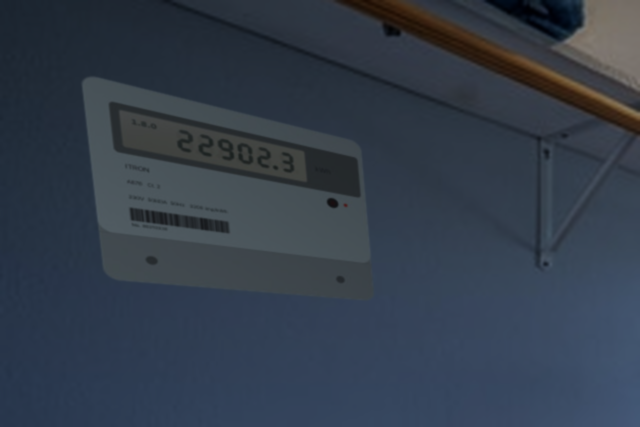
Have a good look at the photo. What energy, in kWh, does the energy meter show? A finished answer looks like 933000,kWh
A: 22902.3,kWh
